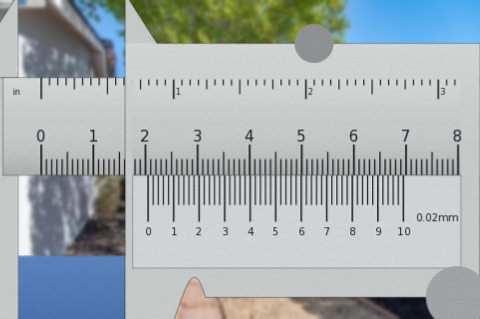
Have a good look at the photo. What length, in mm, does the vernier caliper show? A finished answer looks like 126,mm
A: 20.5,mm
